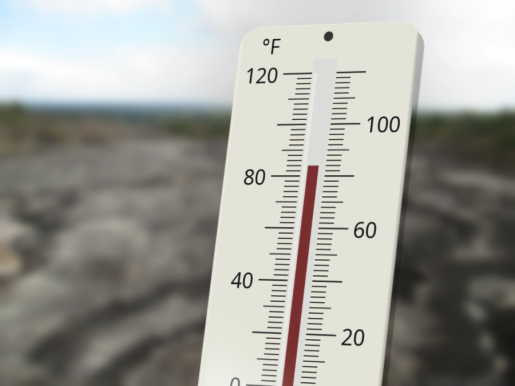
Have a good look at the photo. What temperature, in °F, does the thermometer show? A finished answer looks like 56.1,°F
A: 84,°F
